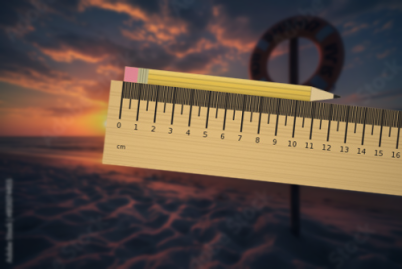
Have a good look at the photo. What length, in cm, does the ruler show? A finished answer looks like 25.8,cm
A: 12.5,cm
